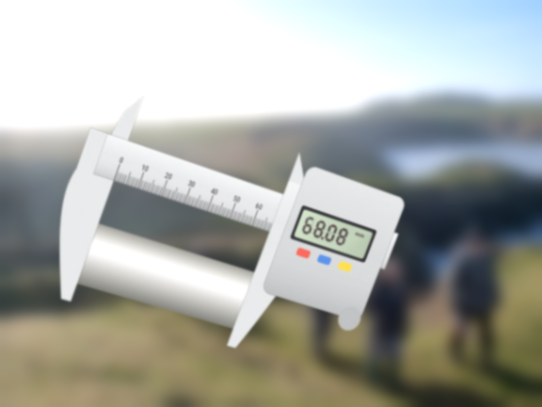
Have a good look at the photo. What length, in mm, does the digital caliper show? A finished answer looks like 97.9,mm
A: 68.08,mm
